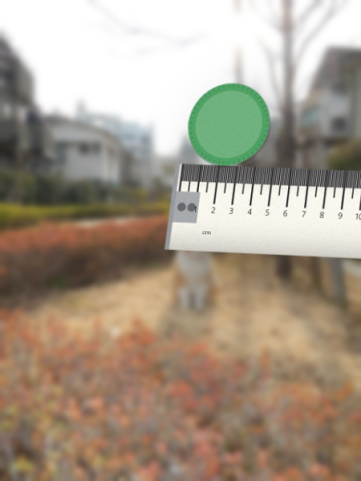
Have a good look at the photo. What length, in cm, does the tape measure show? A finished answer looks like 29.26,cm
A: 4.5,cm
